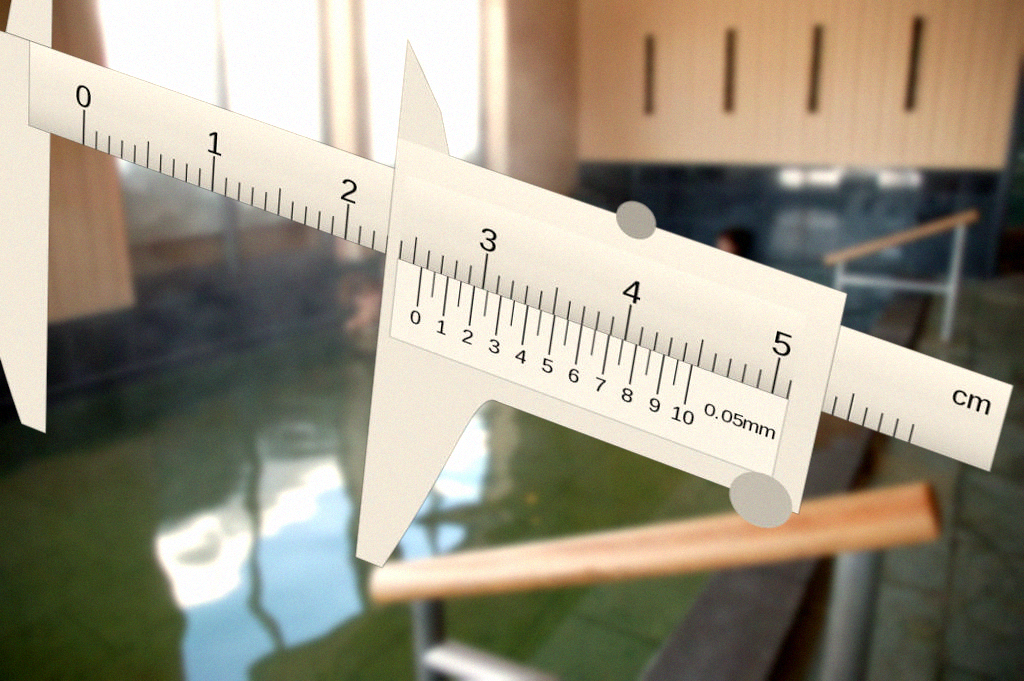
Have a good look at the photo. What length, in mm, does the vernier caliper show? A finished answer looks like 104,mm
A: 25.6,mm
